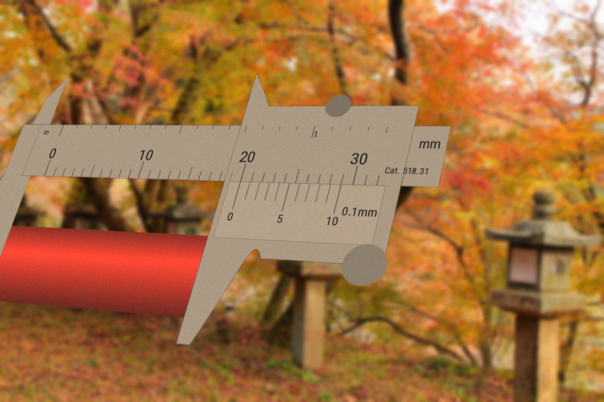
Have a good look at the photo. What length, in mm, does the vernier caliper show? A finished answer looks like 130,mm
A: 20.0,mm
